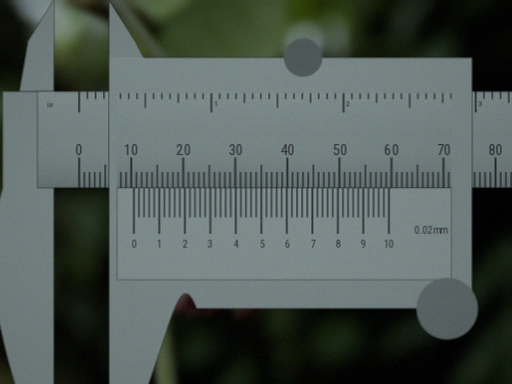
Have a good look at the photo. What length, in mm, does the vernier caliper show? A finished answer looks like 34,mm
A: 10.5,mm
